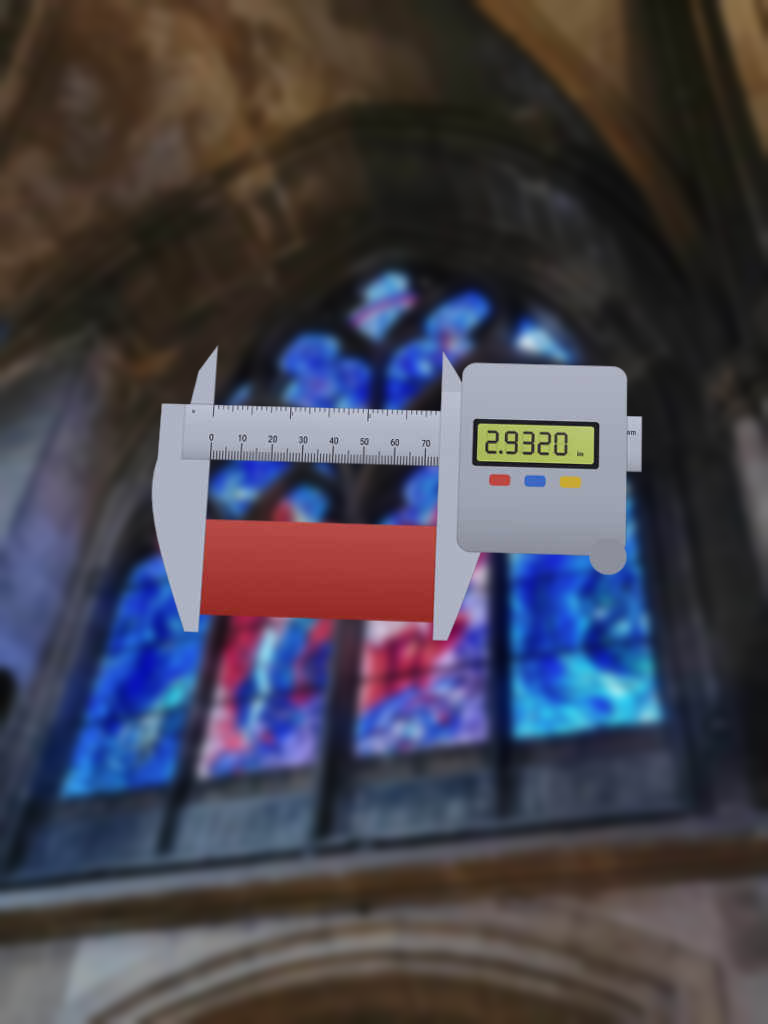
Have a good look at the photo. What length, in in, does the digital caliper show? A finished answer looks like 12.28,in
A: 2.9320,in
